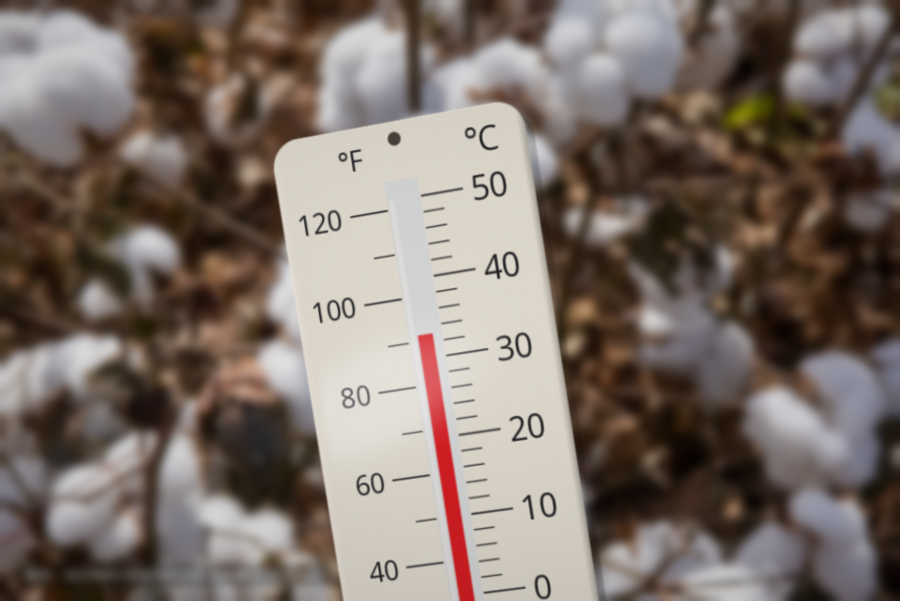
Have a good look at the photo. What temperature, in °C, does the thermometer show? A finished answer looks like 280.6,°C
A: 33,°C
